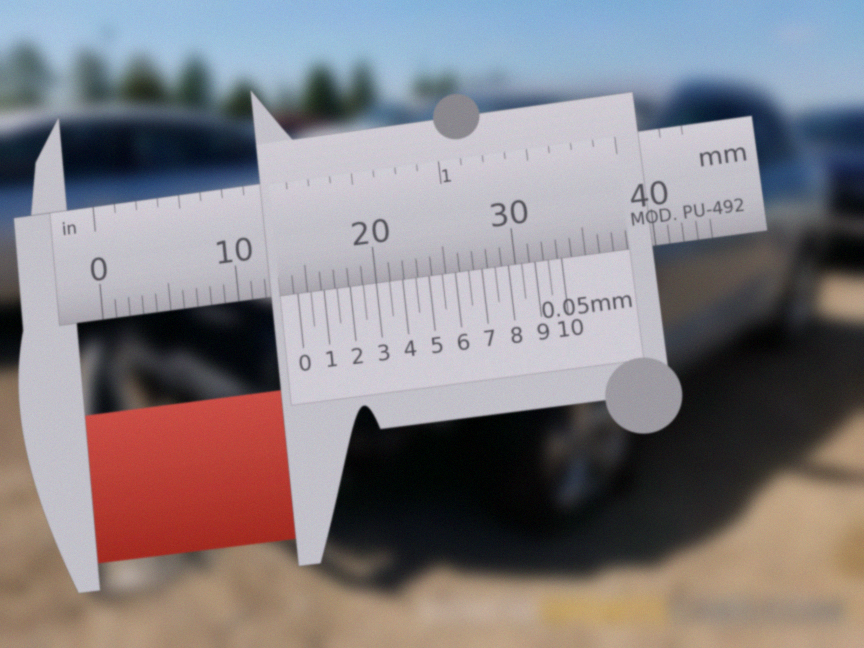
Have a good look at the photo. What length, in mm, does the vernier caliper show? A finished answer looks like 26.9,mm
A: 14.3,mm
